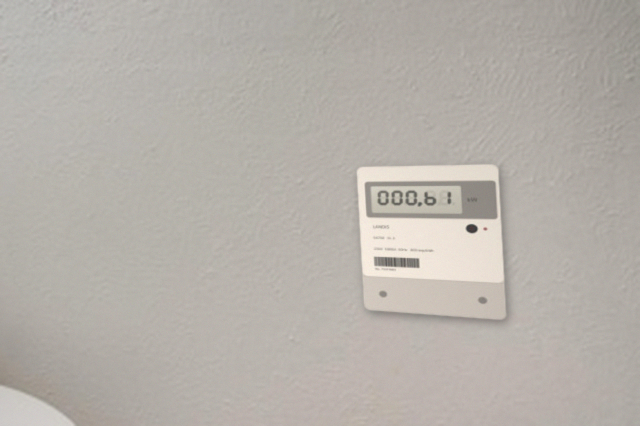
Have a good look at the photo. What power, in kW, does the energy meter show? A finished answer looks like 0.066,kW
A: 0.61,kW
